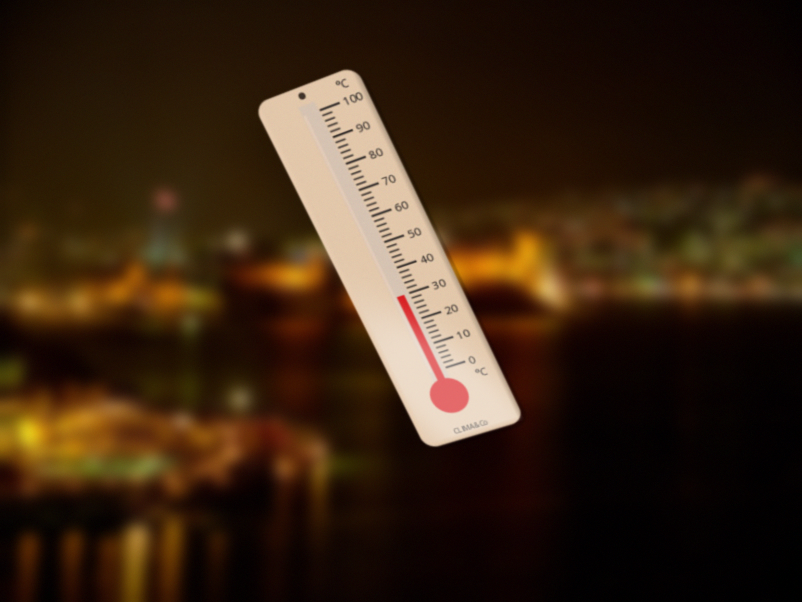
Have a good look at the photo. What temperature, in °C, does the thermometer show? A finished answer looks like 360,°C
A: 30,°C
